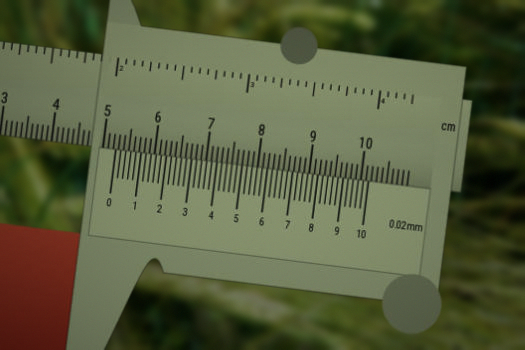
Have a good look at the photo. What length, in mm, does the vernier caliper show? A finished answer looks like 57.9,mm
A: 52.5,mm
